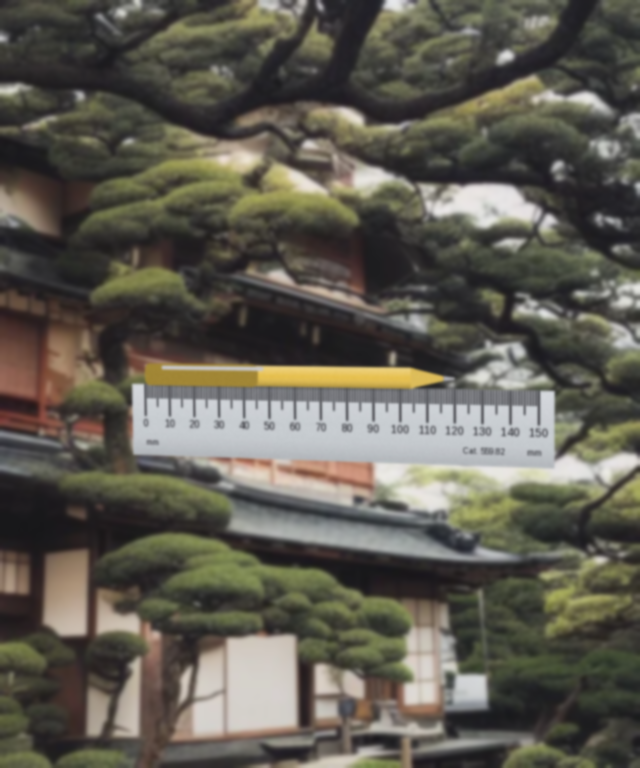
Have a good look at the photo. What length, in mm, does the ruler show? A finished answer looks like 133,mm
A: 120,mm
